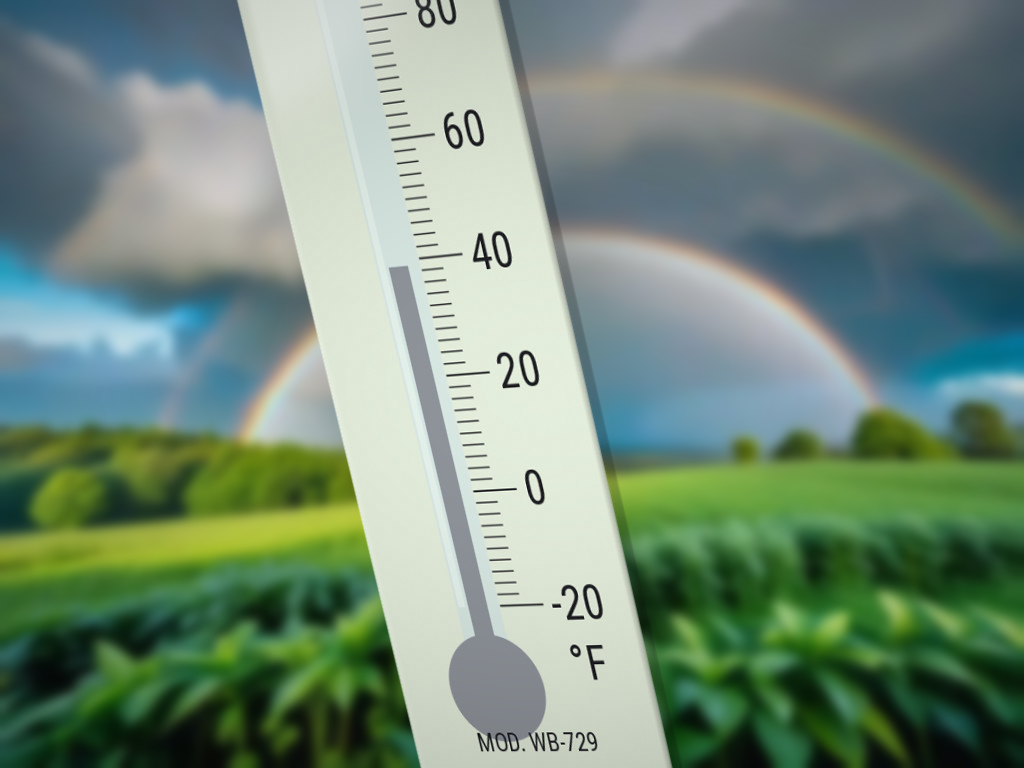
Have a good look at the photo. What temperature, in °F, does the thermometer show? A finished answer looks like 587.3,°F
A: 39,°F
